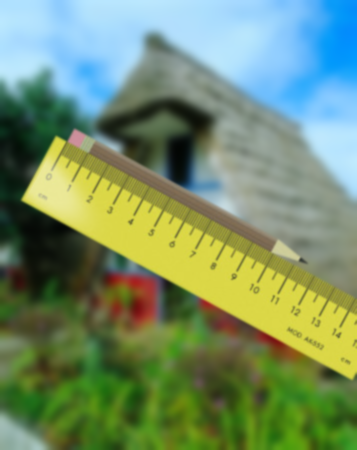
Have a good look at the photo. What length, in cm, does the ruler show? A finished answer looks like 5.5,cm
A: 11.5,cm
